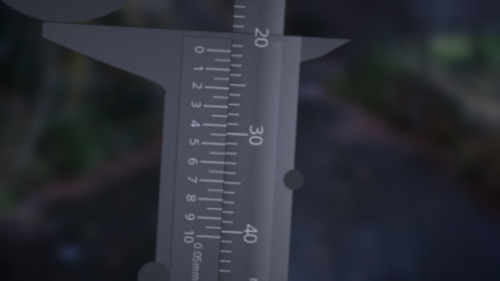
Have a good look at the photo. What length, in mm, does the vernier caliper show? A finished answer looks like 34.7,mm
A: 21.6,mm
